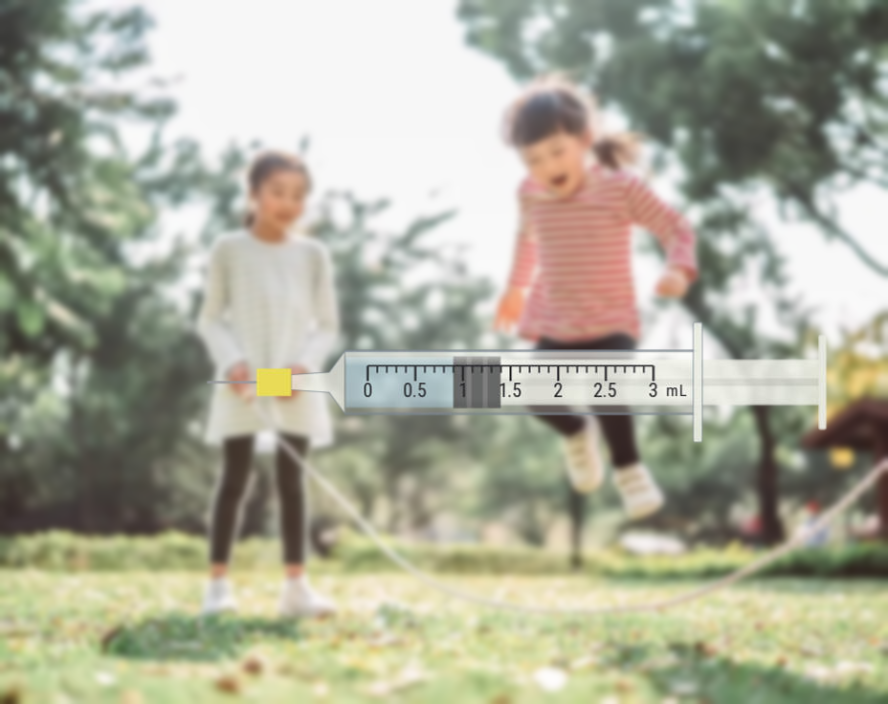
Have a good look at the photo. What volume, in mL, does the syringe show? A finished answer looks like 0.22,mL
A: 0.9,mL
